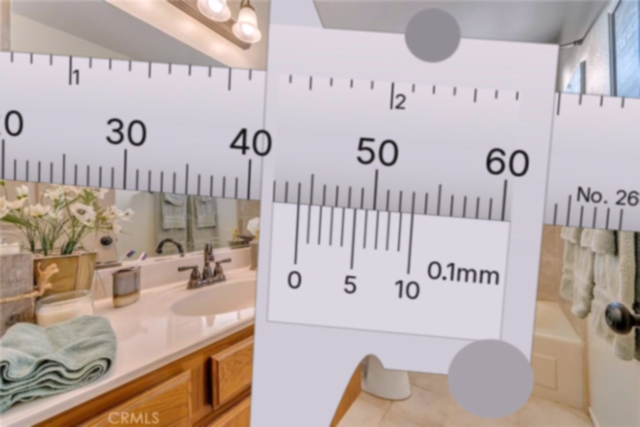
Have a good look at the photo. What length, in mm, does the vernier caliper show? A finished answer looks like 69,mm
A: 44.0,mm
